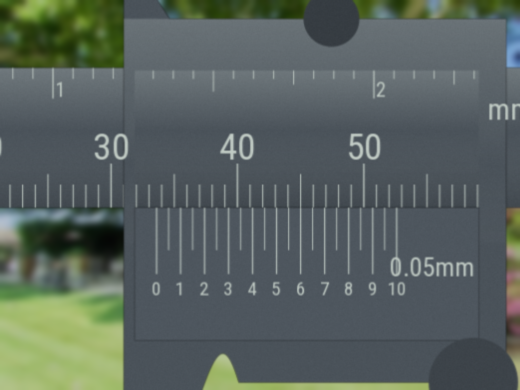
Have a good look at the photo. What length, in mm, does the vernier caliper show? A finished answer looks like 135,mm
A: 33.6,mm
